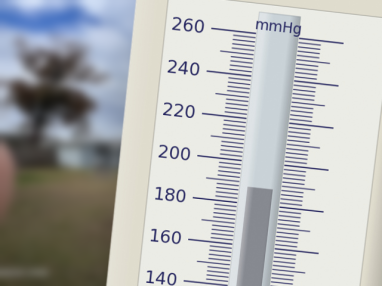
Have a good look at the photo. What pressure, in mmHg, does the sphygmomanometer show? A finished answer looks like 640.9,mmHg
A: 188,mmHg
